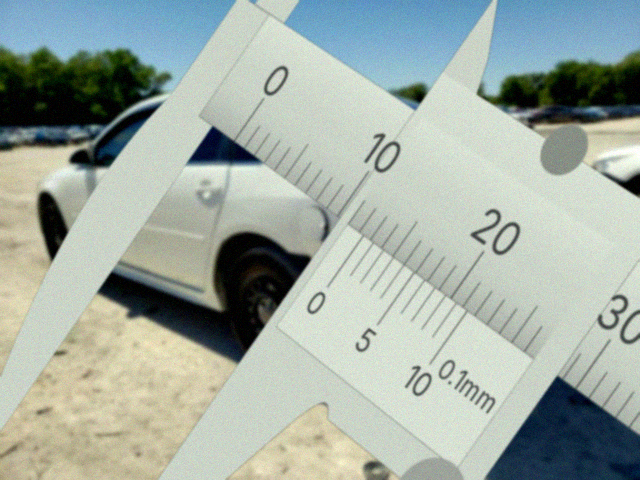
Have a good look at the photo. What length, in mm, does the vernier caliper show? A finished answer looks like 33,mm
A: 12.4,mm
